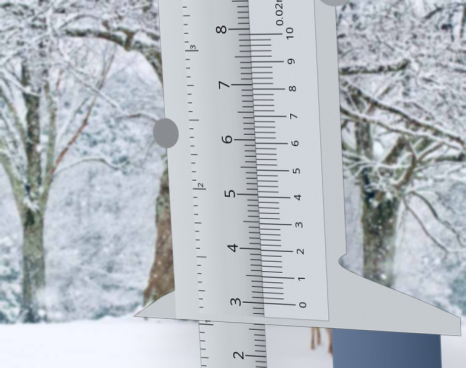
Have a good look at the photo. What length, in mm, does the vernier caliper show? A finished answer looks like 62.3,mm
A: 30.0,mm
